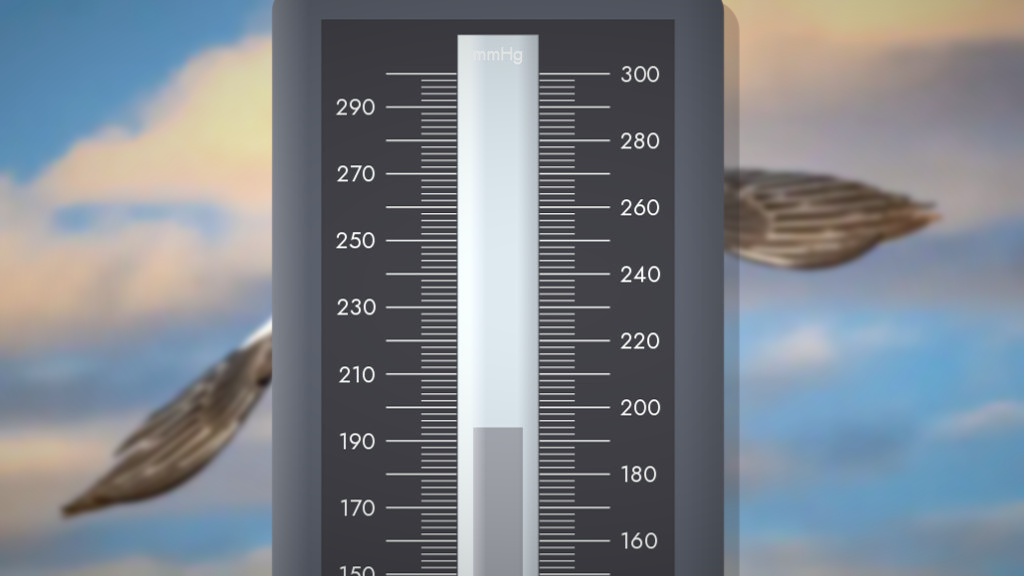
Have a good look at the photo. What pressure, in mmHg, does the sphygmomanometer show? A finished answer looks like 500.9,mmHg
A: 194,mmHg
